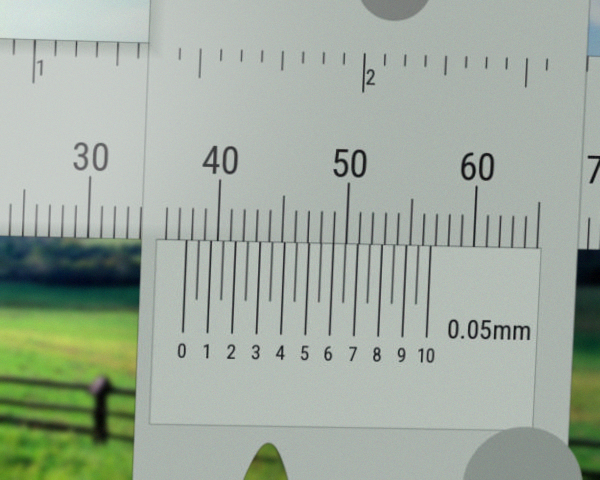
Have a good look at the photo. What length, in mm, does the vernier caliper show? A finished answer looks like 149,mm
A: 37.6,mm
